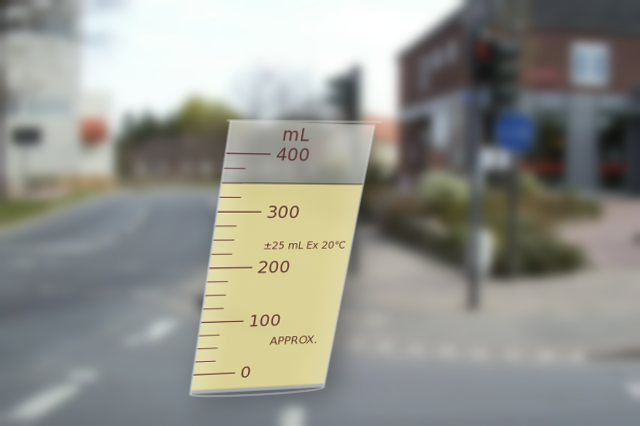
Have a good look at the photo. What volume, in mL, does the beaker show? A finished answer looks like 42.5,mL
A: 350,mL
